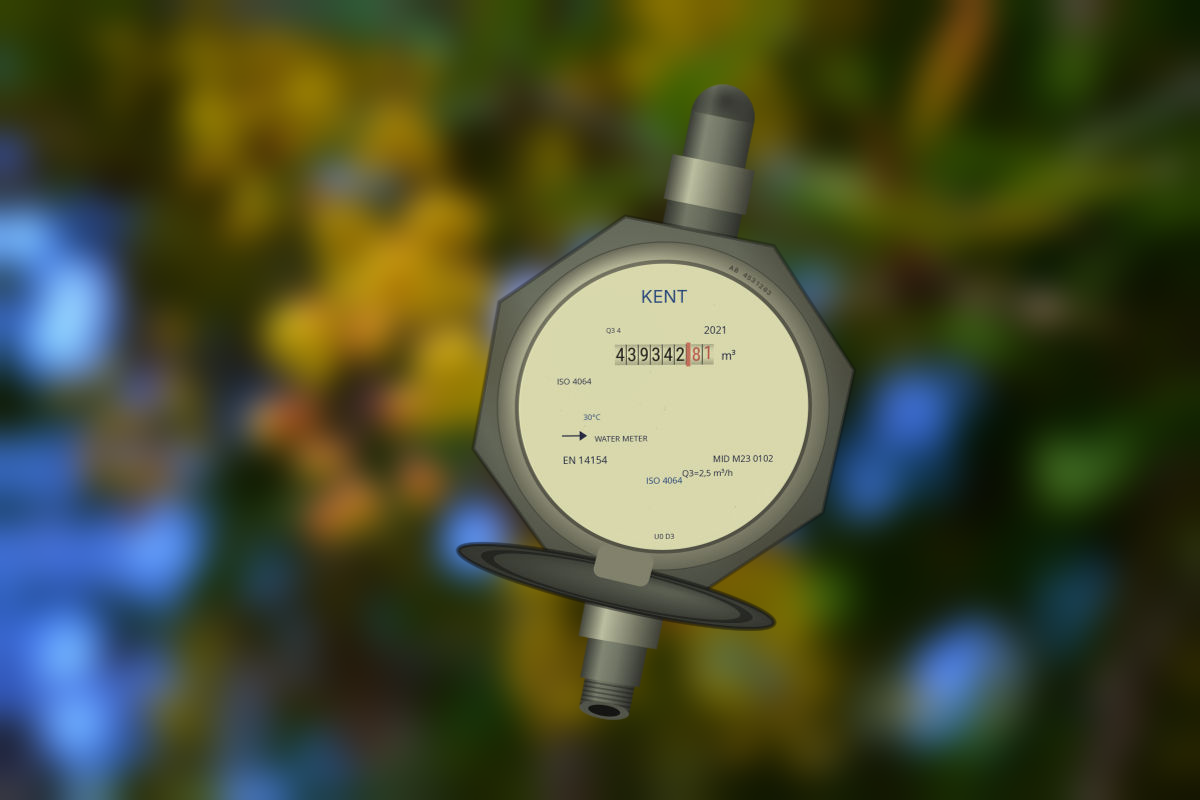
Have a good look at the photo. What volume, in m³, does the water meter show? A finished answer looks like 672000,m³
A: 439342.81,m³
